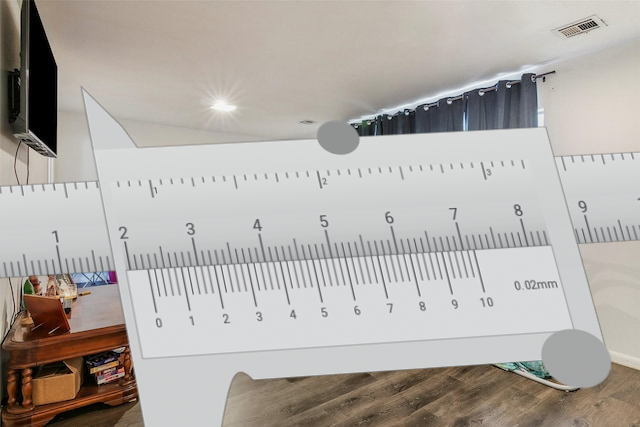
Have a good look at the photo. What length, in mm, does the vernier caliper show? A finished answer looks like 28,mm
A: 22.6,mm
